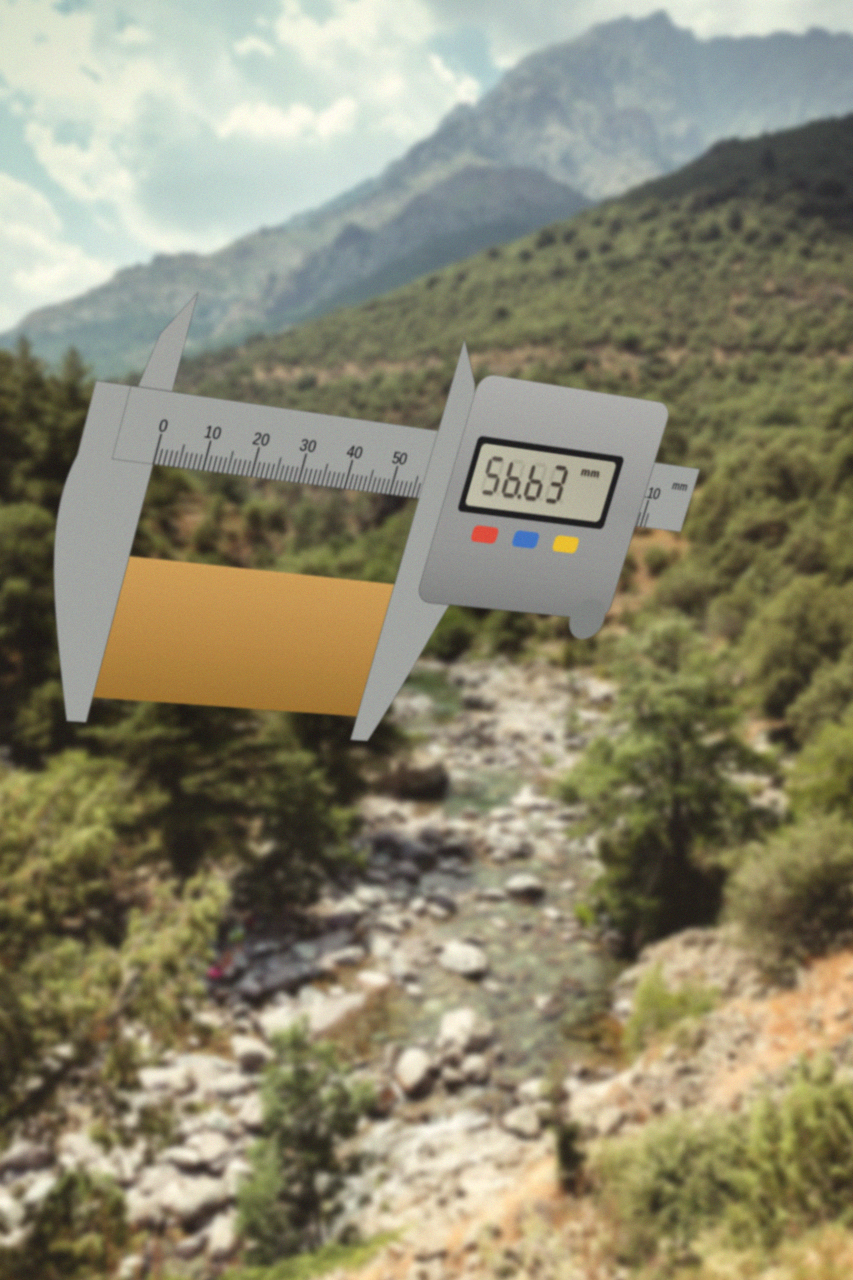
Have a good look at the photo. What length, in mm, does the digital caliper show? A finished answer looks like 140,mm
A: 56.63,mm
